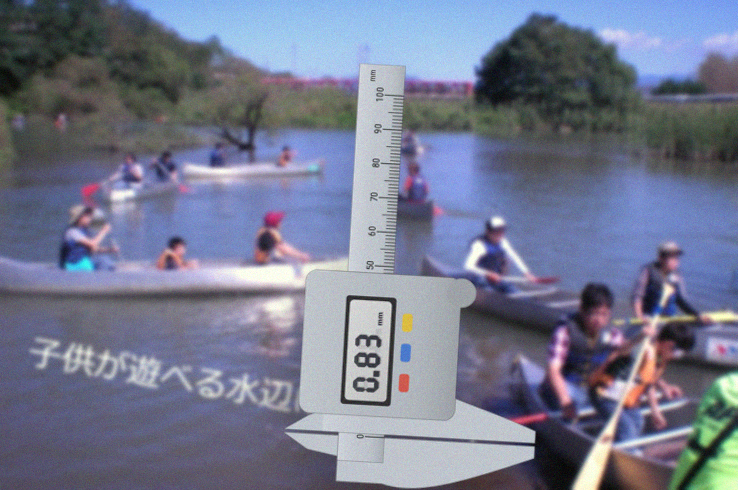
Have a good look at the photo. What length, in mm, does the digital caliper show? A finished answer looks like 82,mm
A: 0.83,mm
